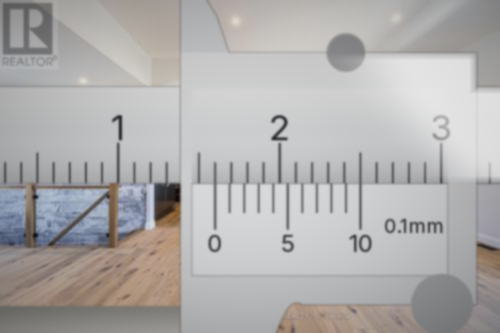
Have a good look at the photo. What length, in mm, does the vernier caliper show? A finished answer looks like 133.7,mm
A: 16.0,mm
